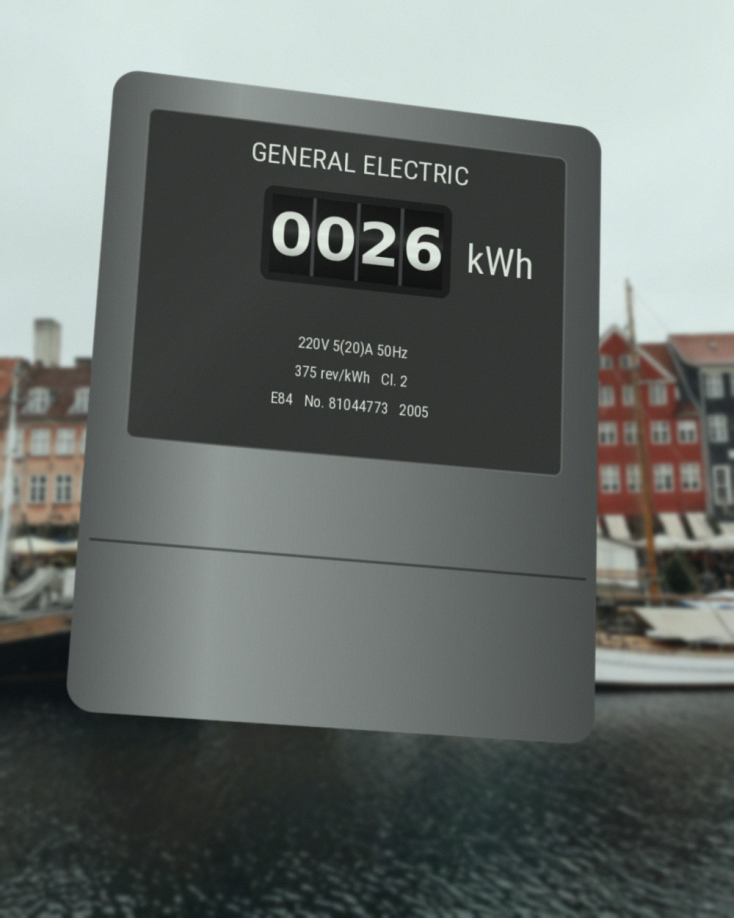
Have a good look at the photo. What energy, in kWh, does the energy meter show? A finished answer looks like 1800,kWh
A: 26,kWh
